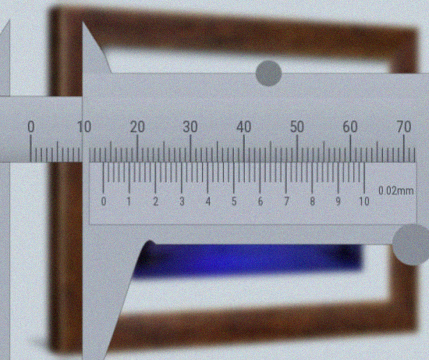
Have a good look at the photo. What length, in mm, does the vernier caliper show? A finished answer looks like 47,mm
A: 13.6,mm
